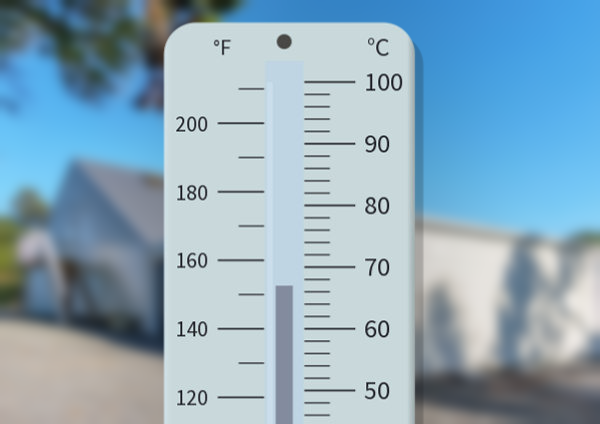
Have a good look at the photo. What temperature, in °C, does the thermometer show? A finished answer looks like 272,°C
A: 67,°C
